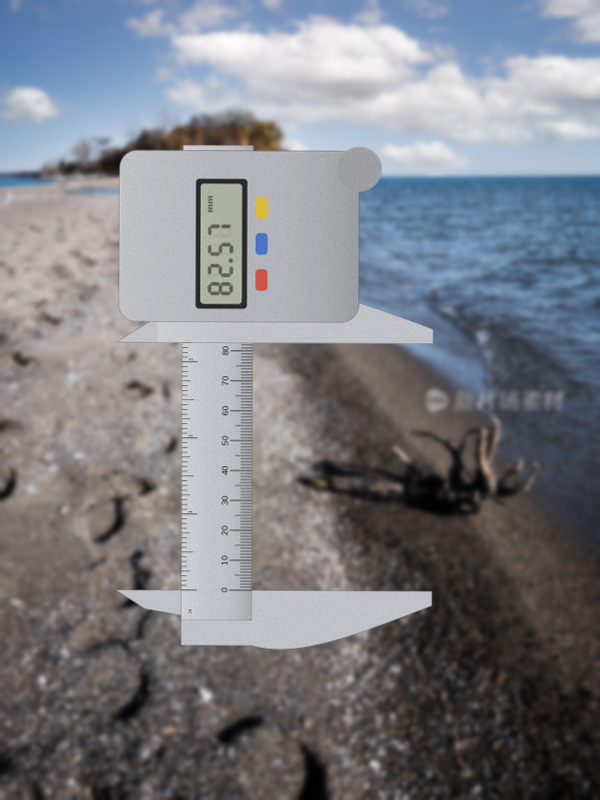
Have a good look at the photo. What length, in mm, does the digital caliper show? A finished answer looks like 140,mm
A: 82.57,mm
